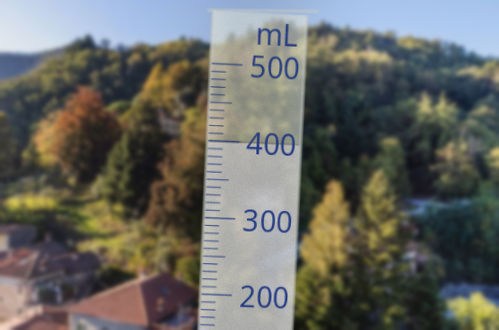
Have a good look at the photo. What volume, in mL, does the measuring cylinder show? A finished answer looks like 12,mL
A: 400,mL
